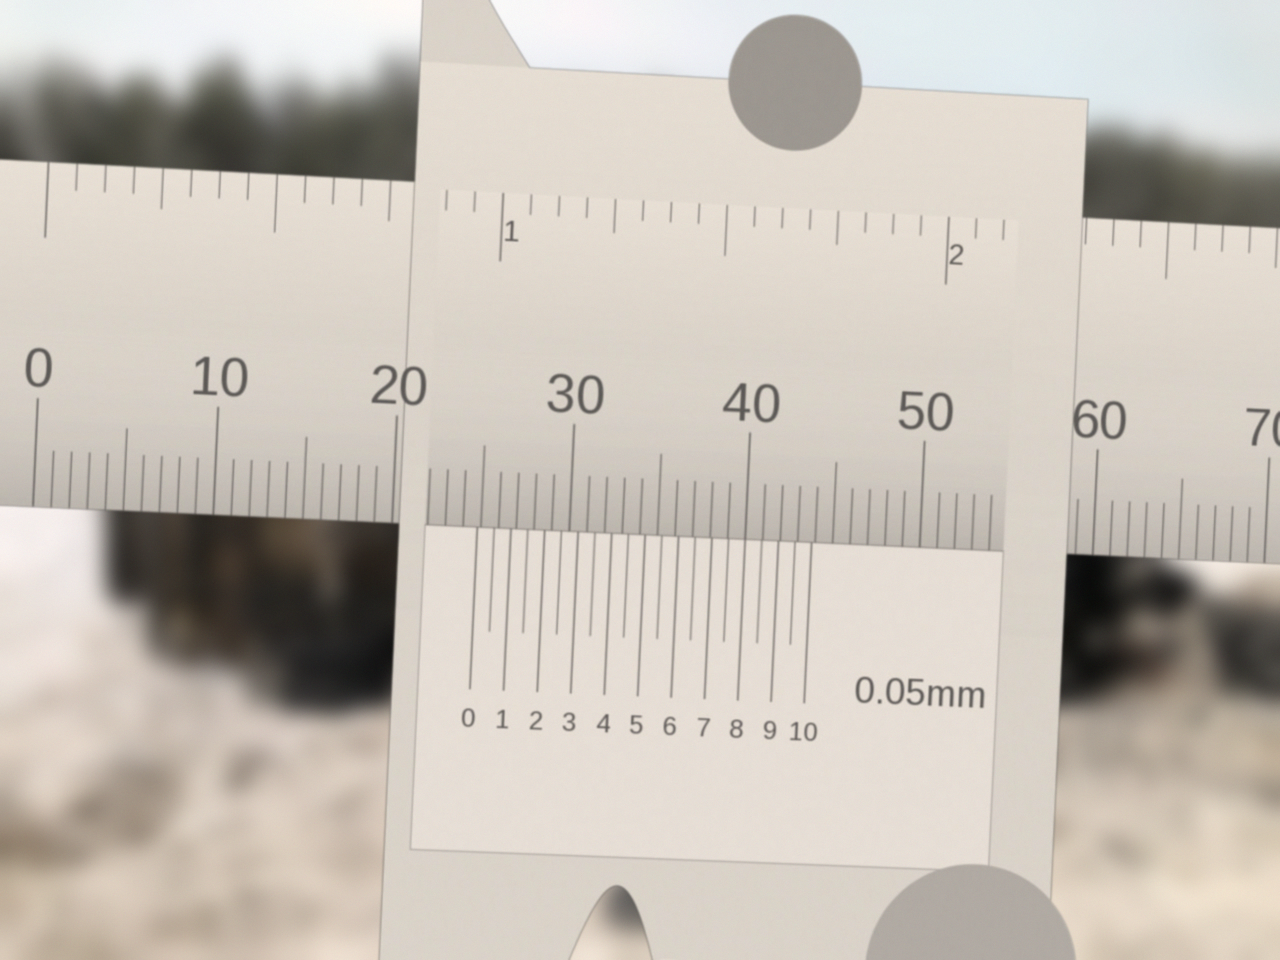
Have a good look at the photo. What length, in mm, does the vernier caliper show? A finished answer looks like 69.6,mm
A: 24.8,mm
